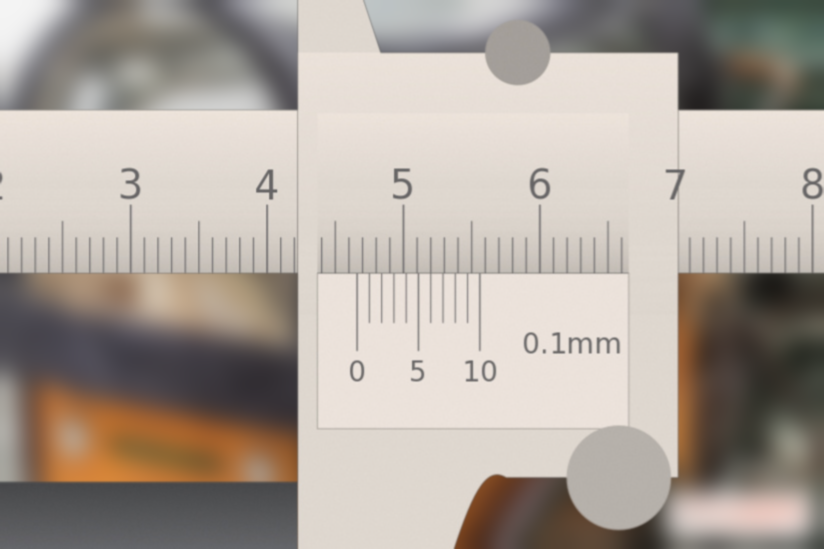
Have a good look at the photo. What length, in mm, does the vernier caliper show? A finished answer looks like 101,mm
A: 46.6,mm
